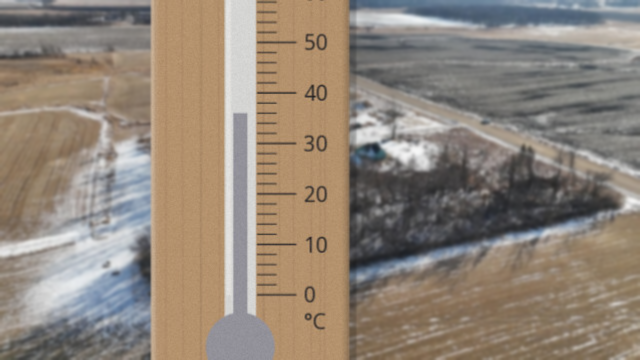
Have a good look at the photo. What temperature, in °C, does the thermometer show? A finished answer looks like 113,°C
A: 36,°C
